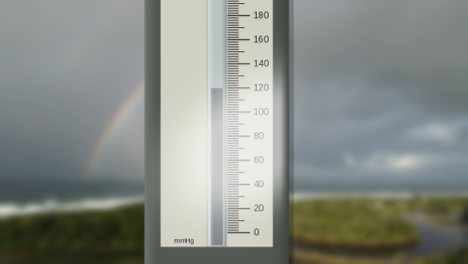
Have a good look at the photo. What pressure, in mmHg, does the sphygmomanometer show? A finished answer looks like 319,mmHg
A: 120,mmHg
